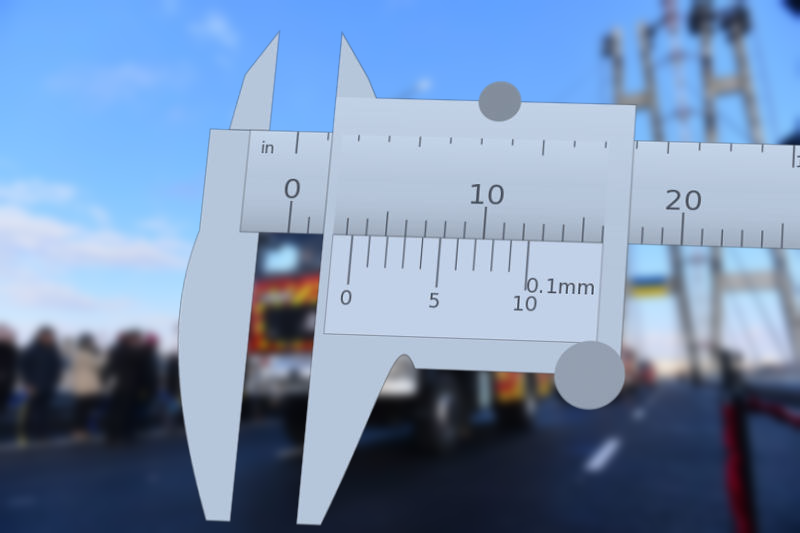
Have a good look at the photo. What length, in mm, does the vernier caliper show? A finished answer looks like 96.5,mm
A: 3.3,mm
